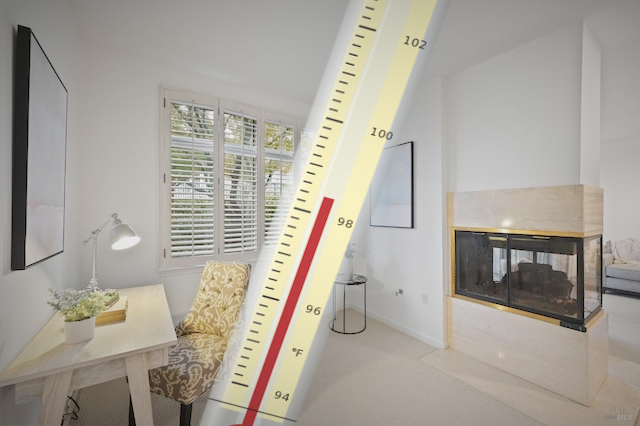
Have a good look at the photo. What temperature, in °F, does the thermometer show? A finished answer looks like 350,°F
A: 98.4,°F
